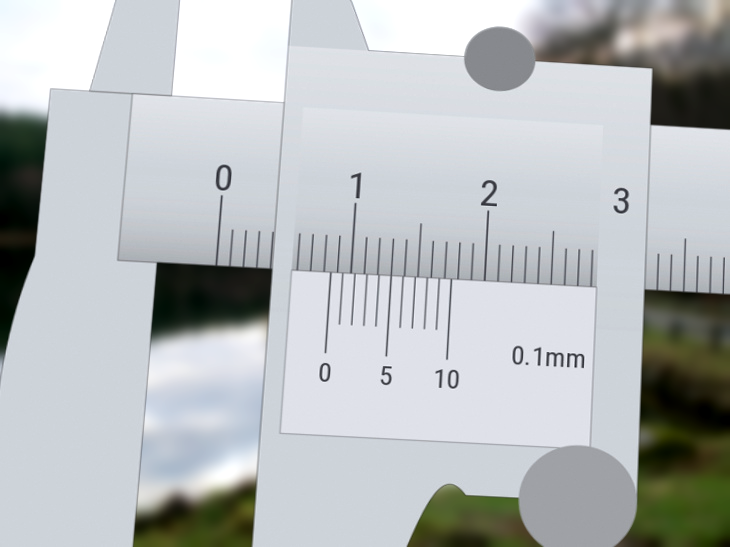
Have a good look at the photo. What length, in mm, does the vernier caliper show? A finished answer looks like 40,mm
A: 8.5,mm
